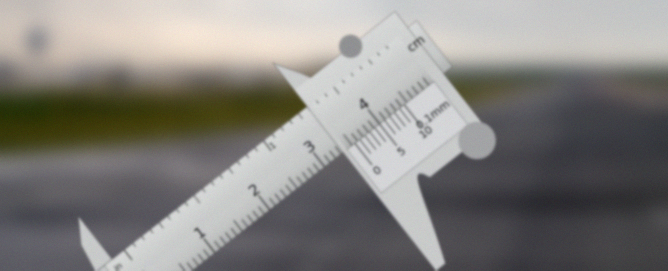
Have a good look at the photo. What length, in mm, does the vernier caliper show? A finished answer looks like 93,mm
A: 35.5,mm
